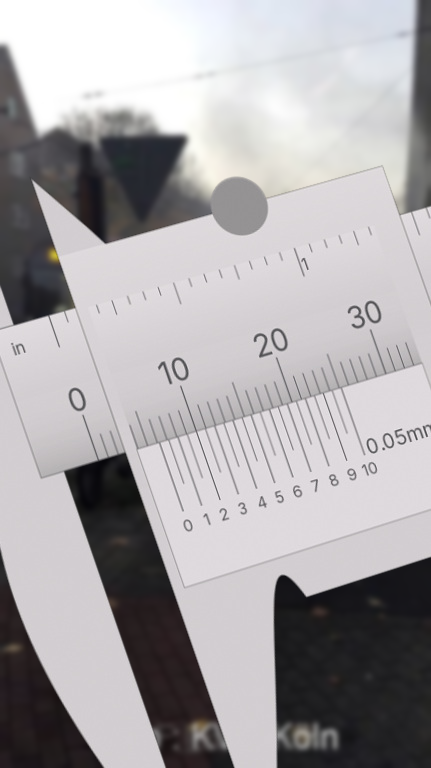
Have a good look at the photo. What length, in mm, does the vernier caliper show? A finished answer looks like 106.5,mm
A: 6.2,mm
